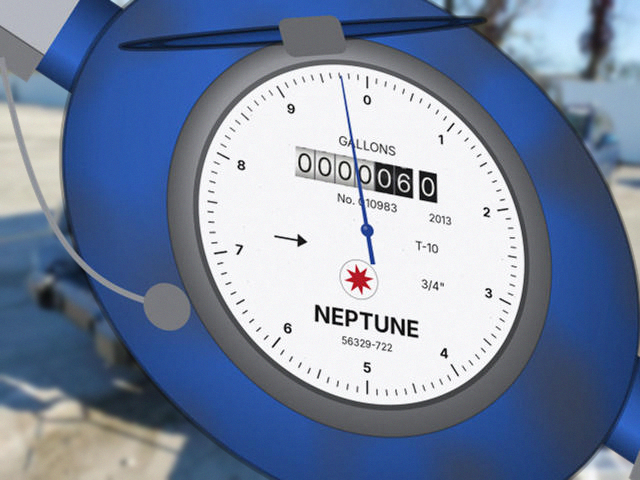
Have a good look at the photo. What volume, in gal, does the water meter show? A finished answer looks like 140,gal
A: 59.7,gal
